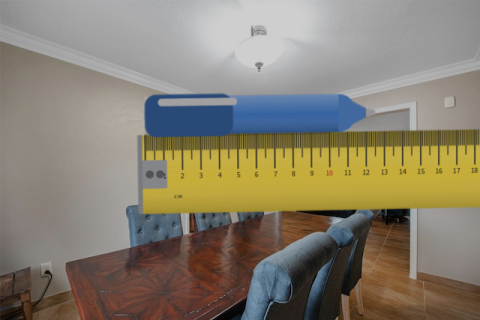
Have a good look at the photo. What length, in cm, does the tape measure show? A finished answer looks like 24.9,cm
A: 12.5,cm
